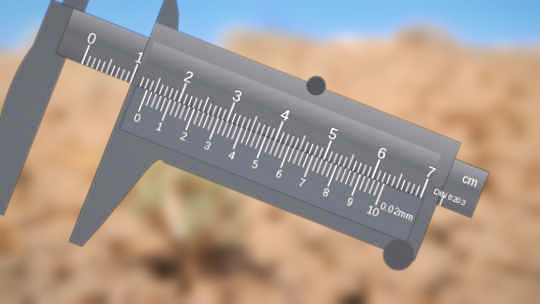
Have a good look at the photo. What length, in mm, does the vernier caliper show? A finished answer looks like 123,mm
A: 13.5,mm
